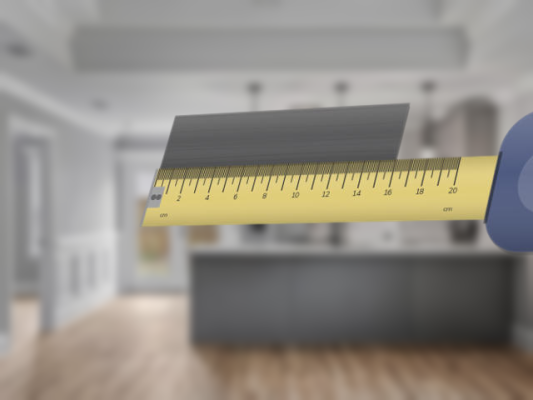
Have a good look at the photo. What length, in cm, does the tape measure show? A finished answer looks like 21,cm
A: 16,cm
